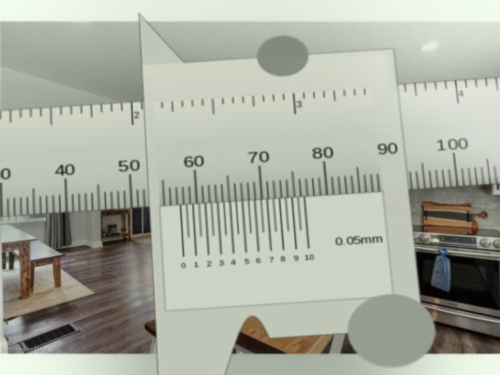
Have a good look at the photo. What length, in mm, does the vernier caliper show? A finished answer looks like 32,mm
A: 57.5,mm
